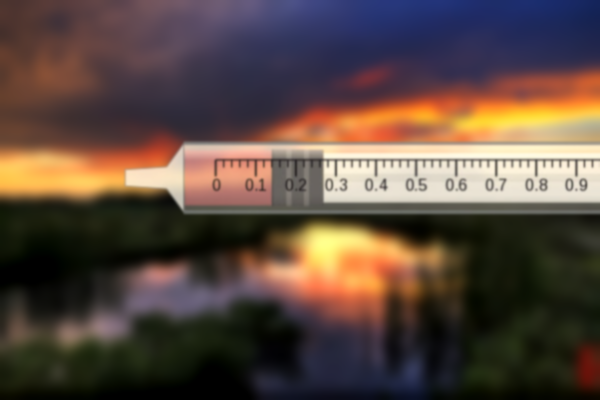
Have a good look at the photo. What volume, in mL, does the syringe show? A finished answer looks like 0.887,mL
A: 0.14,mL
